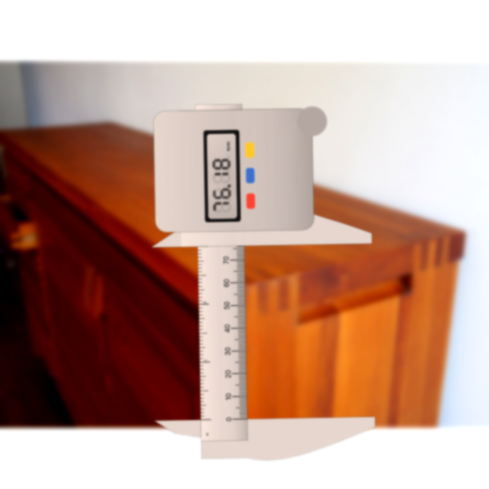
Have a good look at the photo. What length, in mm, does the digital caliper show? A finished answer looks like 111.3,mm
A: 76.18,mm
